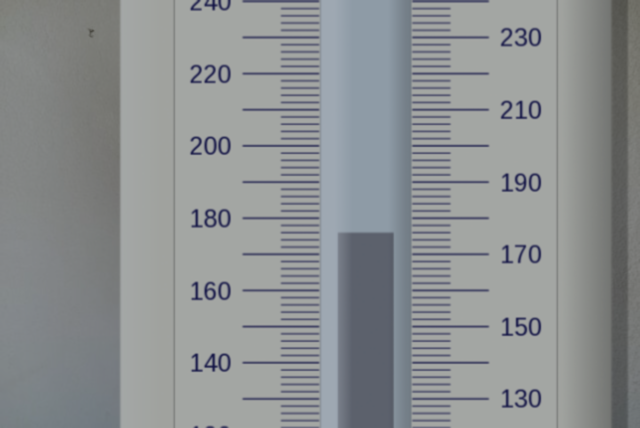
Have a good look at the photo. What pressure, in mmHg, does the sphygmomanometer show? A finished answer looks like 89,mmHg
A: 176,mmHg
